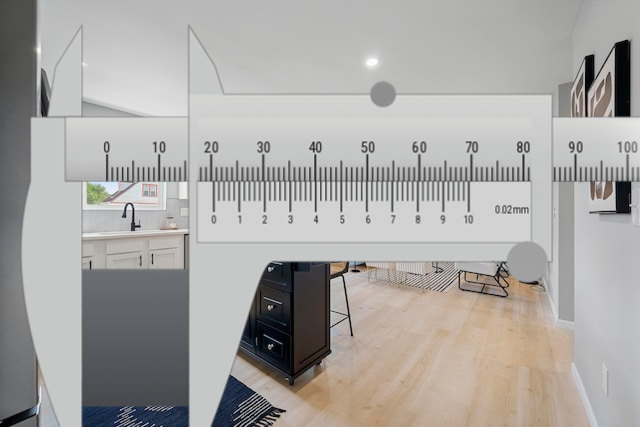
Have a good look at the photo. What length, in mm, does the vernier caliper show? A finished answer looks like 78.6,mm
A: 20.5,mm
